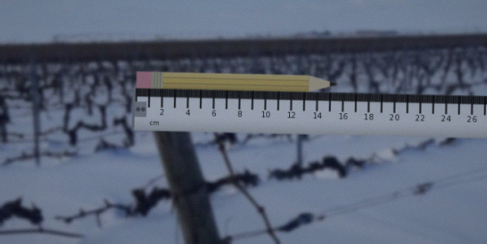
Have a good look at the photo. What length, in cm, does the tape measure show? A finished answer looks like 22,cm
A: 15.5,cm
